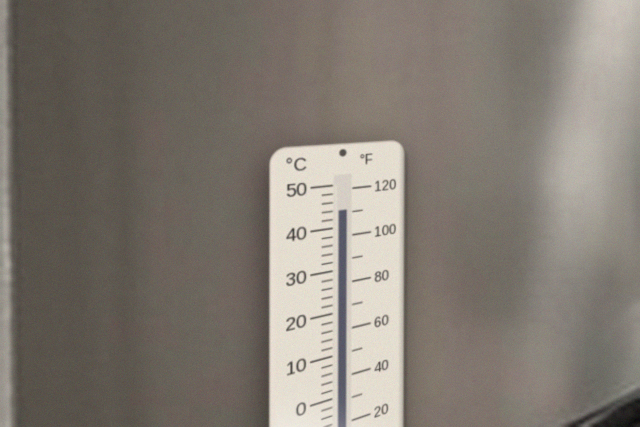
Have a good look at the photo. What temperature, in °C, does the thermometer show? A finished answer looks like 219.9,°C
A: 44,°C
